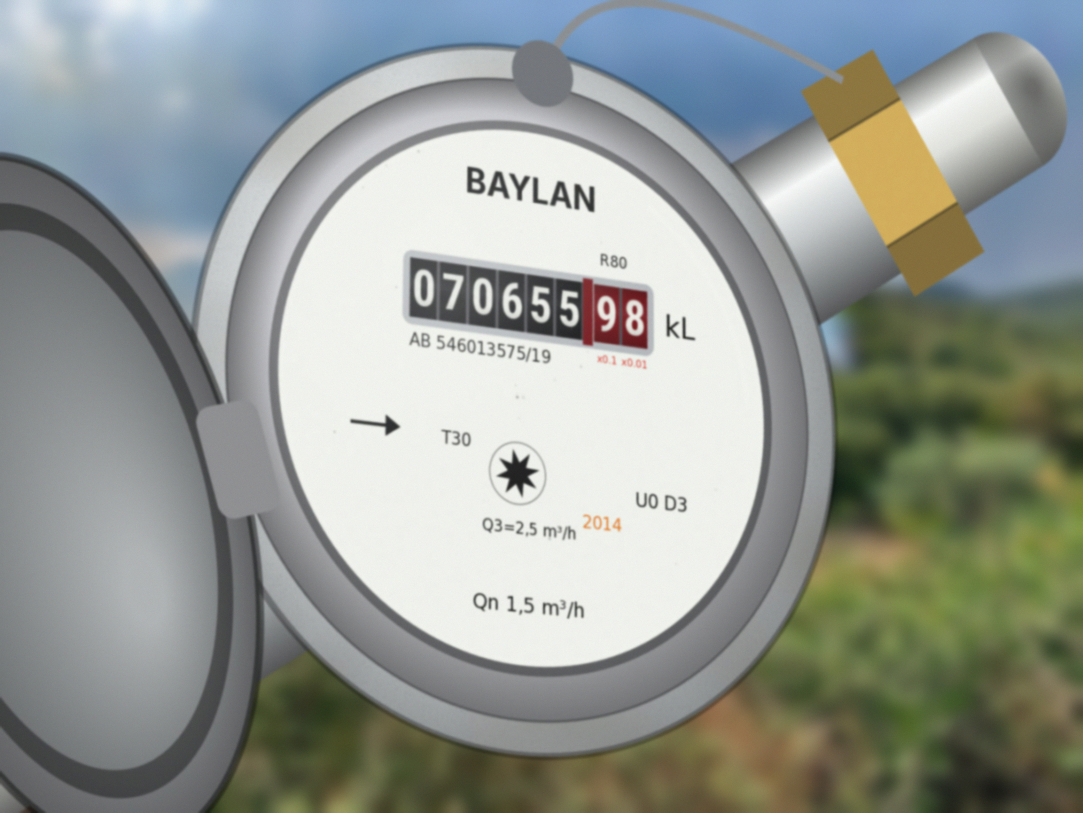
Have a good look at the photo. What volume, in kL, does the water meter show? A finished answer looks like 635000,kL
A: 70655.98,kL
